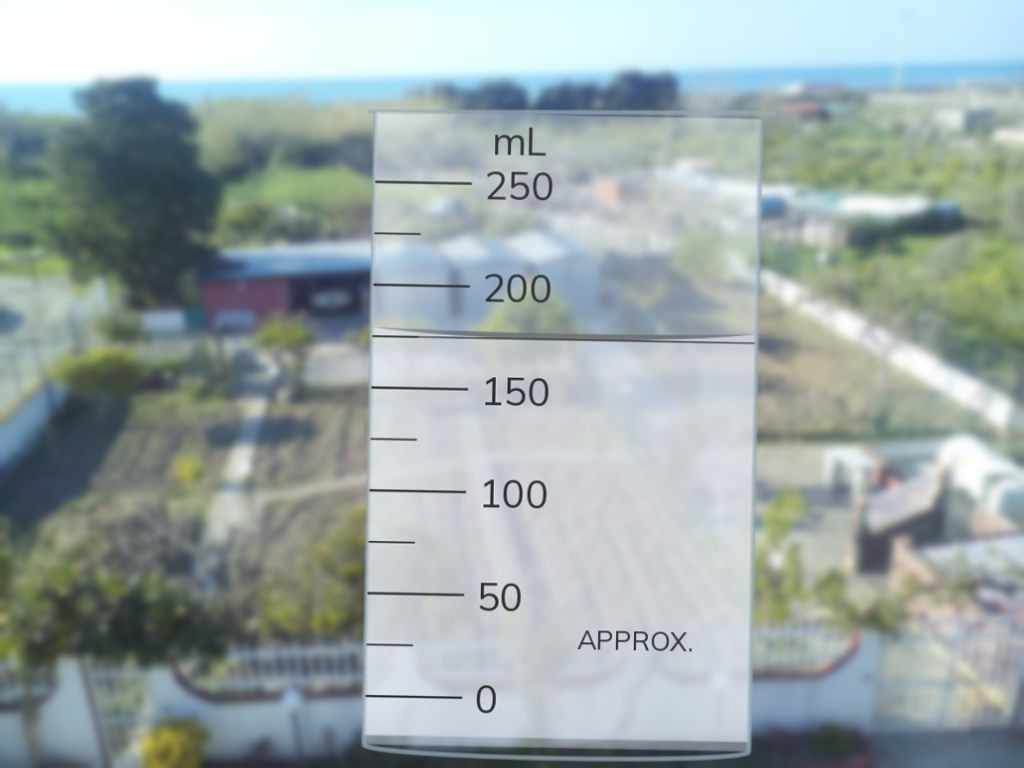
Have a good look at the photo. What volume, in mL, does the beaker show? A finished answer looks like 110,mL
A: 175,mL
